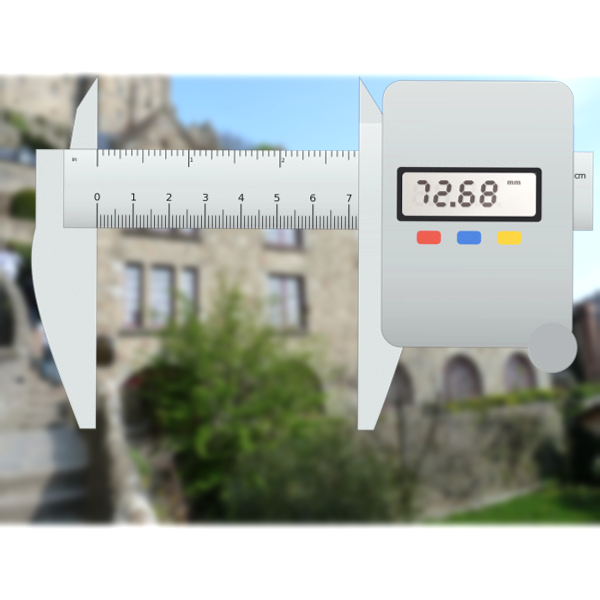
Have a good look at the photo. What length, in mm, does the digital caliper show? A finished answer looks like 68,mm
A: 72.68,mm
